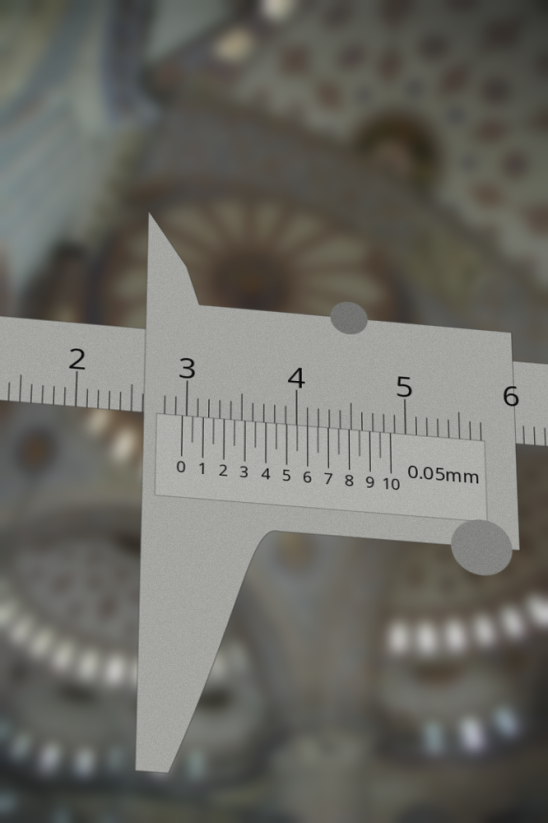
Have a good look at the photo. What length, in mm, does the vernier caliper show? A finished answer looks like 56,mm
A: 29.6,mm
